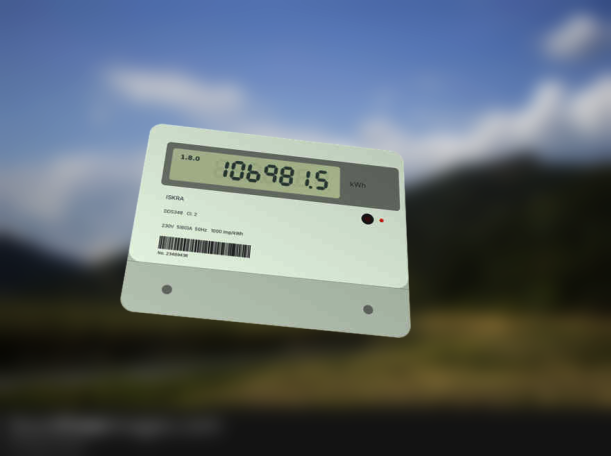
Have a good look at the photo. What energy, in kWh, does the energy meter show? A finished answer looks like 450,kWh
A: 106981.5,kWh
